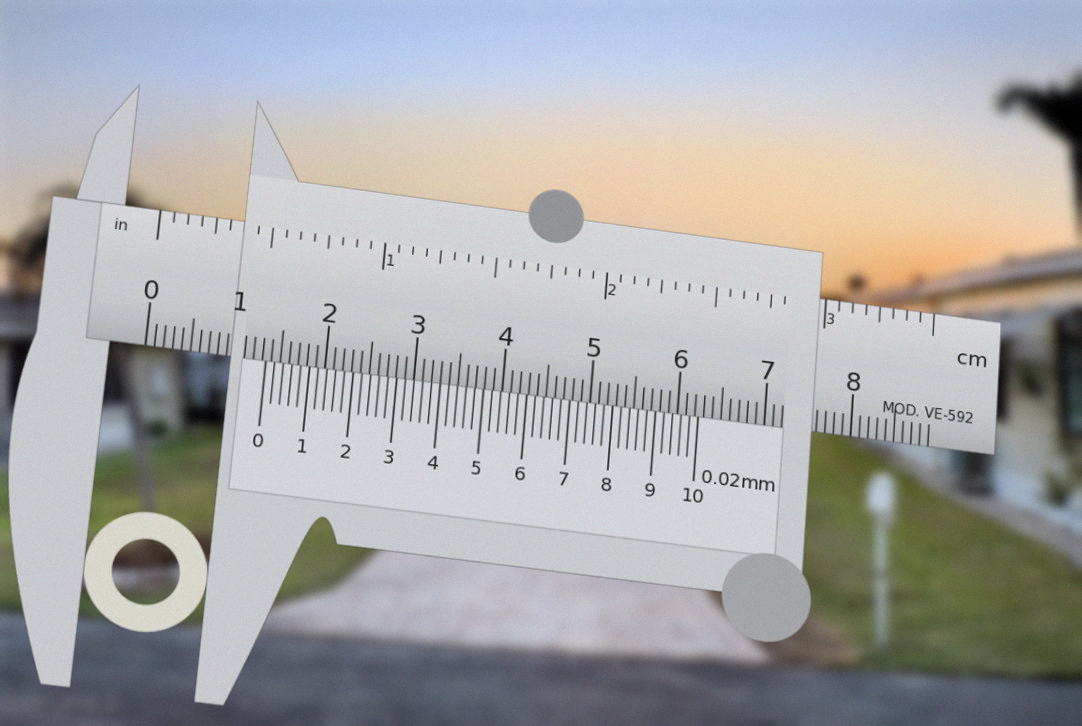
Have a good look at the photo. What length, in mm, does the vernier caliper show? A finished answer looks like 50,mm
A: 13.4,mm
